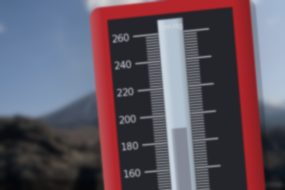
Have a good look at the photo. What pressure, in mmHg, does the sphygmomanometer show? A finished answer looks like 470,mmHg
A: 190,mmHg
